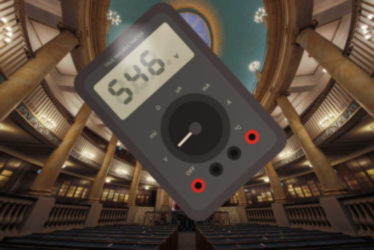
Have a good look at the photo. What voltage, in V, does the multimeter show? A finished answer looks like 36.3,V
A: 546,V
